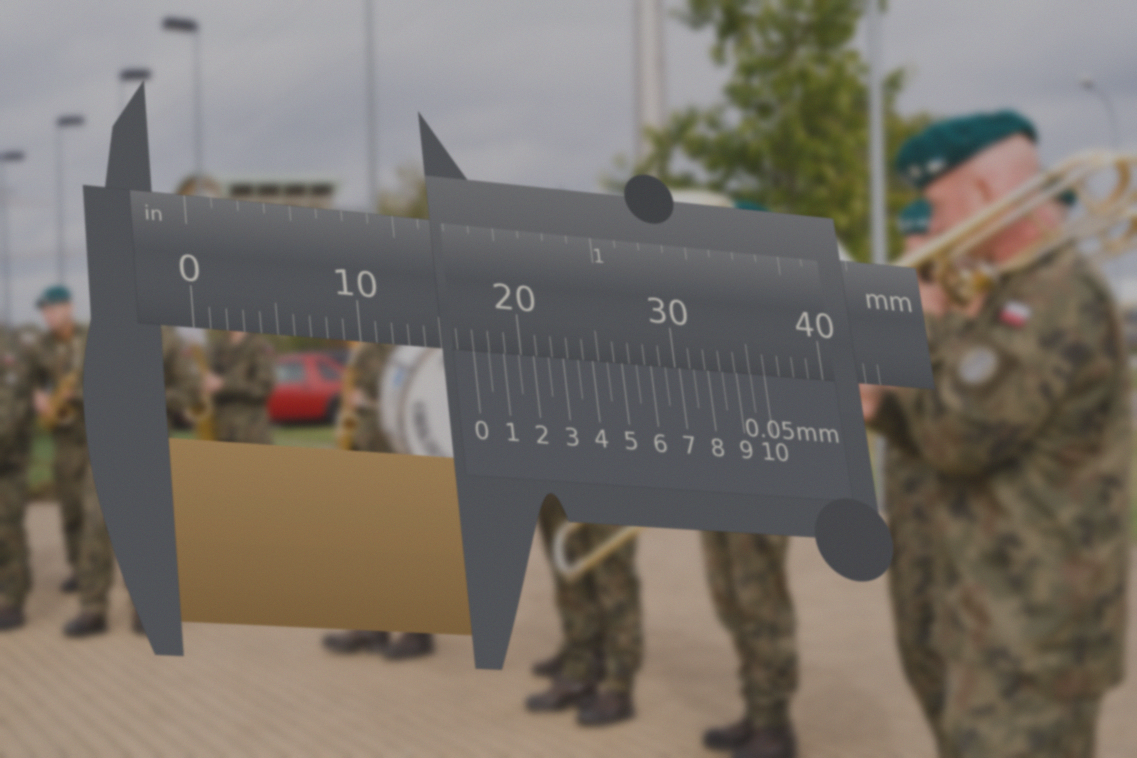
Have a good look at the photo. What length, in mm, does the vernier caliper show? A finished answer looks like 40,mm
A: 17.0,mm
